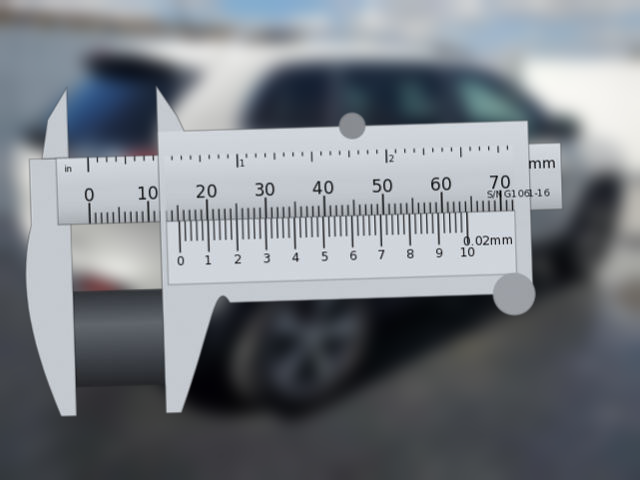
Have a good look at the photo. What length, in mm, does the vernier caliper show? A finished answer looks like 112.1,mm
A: 15.2,mm
